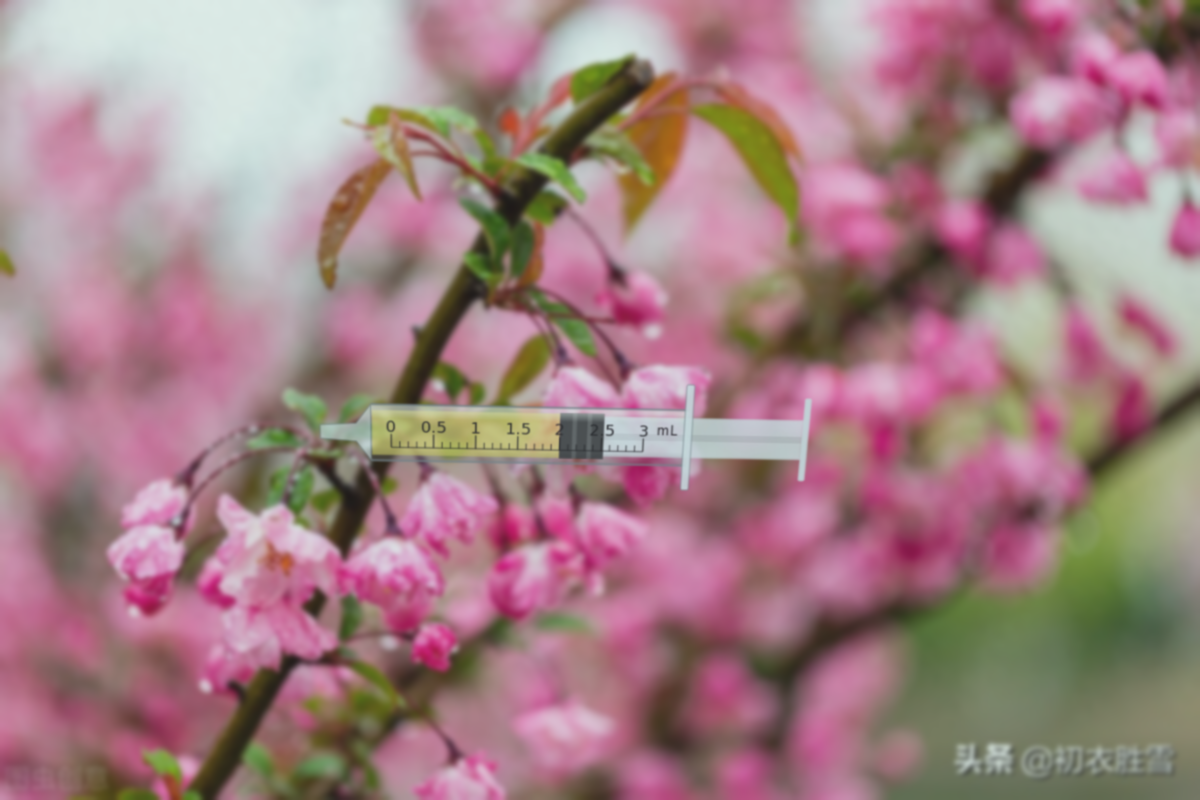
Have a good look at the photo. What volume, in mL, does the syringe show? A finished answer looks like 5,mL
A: 2,mL
